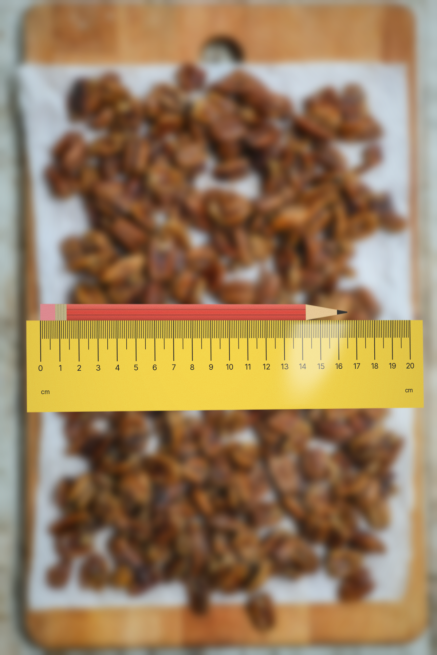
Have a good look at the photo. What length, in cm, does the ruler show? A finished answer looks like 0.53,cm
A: 16.5,cm
